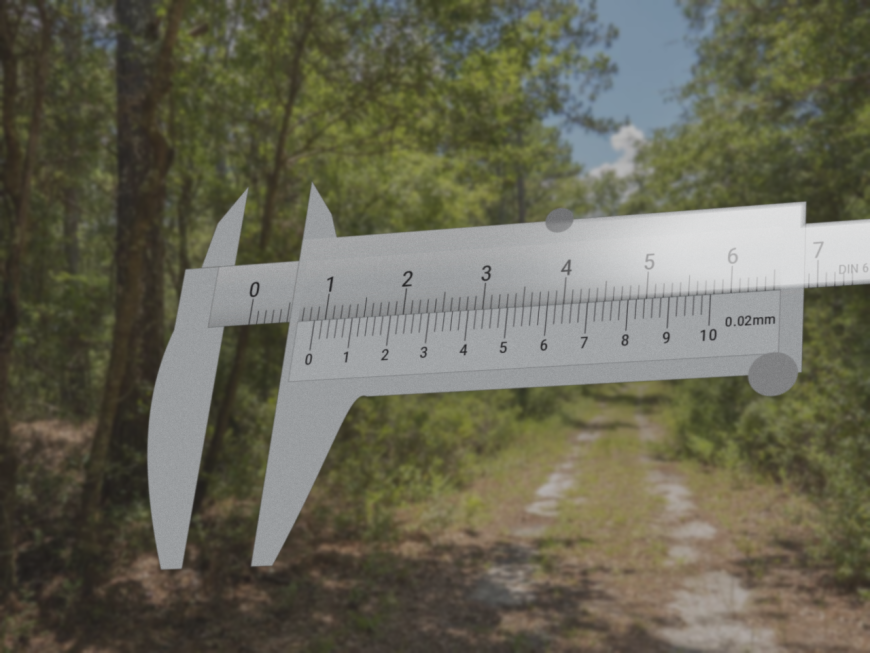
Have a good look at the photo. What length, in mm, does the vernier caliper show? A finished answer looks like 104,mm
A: 8.6,mm
